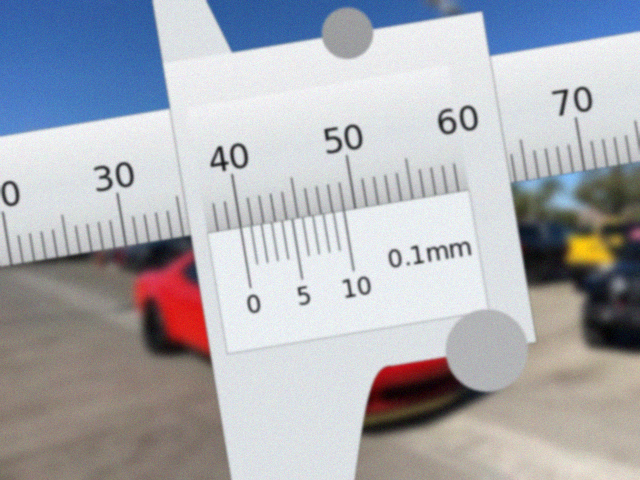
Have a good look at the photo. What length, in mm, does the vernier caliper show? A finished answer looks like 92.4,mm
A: 40.0,mm
